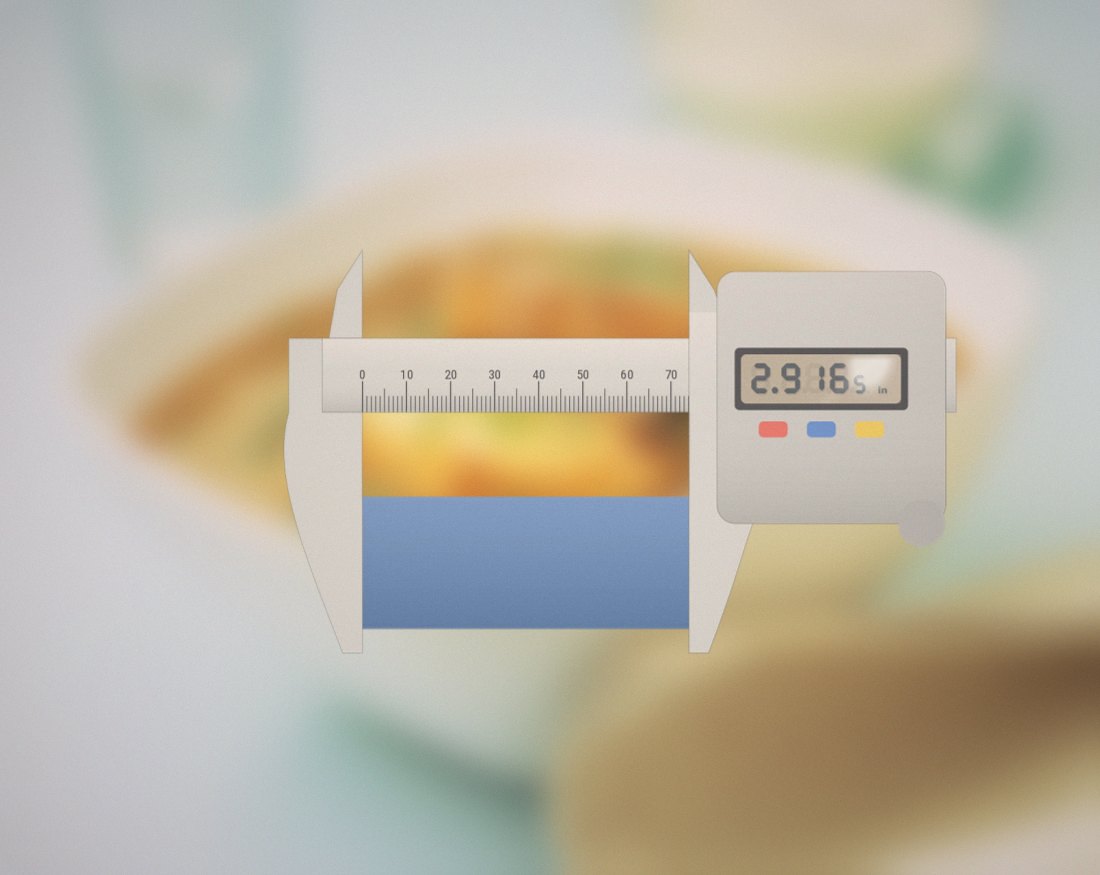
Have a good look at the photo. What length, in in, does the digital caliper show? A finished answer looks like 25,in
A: 2.9165,in
